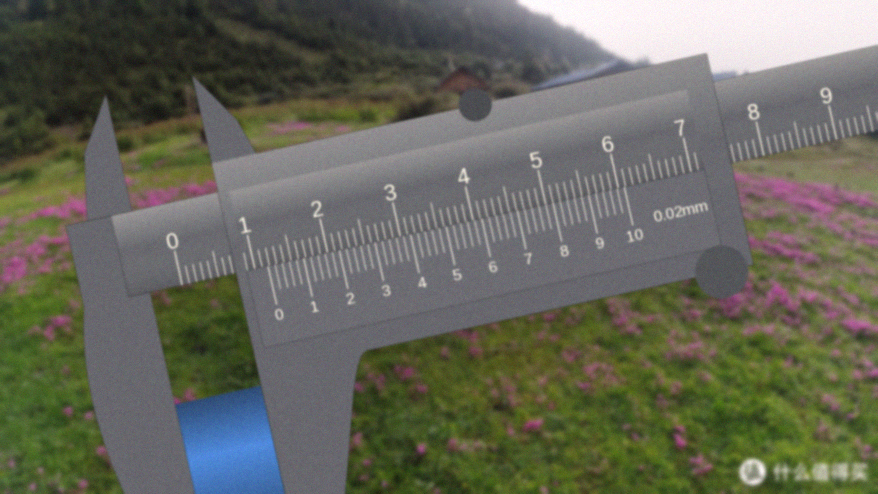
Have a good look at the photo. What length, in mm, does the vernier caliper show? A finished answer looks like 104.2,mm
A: 11.8,mm
